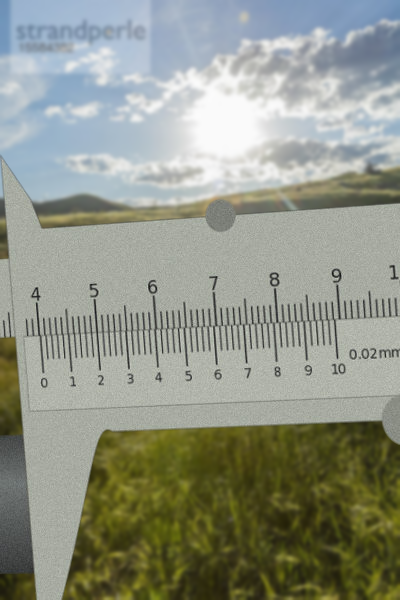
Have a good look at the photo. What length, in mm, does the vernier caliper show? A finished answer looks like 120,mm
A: 40.2,mm
